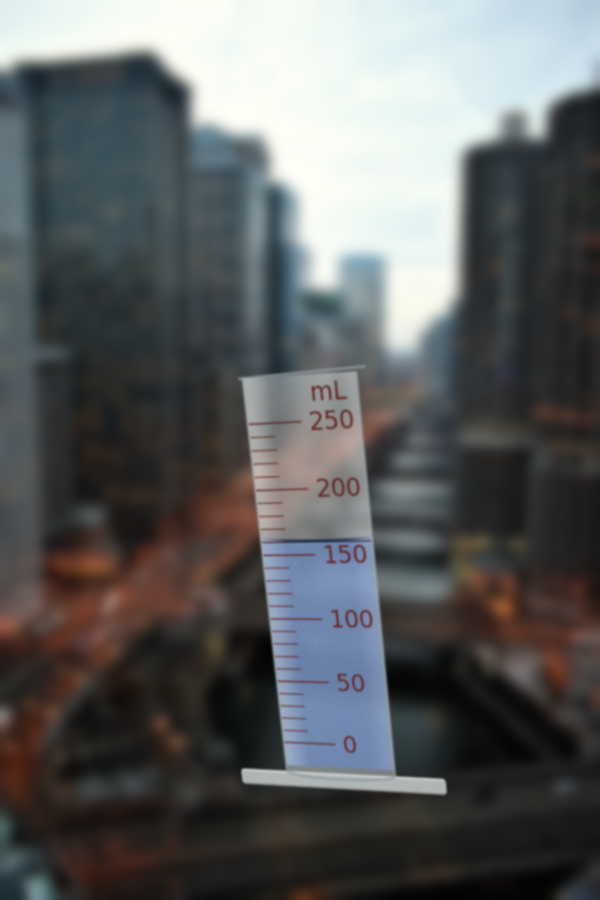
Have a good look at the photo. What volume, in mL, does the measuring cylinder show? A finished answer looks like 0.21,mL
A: 160,mL
